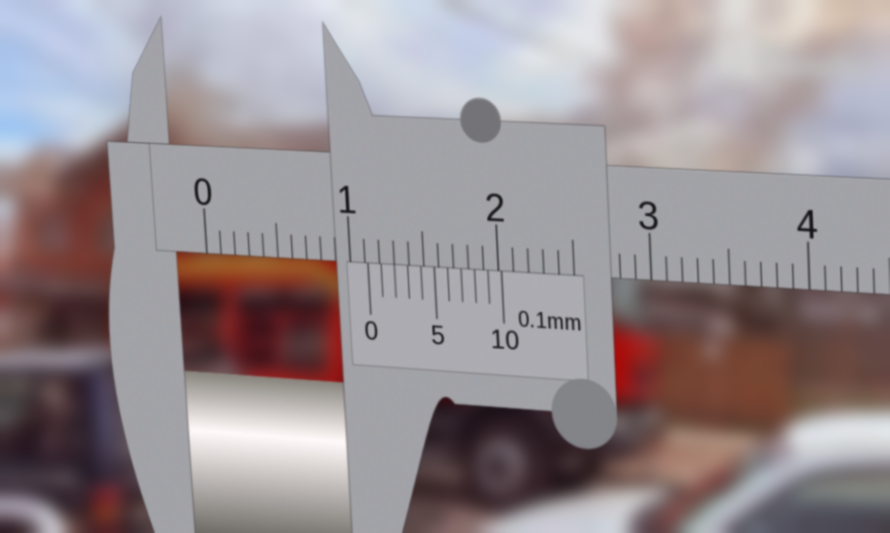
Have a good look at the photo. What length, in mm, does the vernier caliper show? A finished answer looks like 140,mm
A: 11.2,mm
